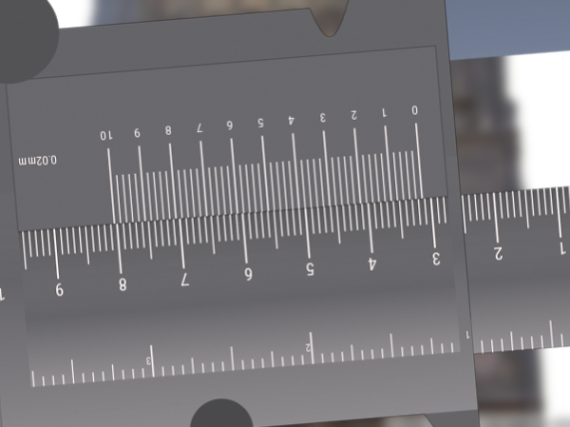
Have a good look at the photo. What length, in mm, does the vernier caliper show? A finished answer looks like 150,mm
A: 31.4,mm
